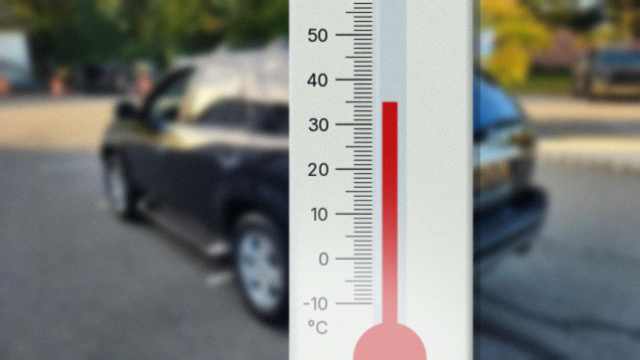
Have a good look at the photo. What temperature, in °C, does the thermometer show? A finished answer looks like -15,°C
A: 35,°C
